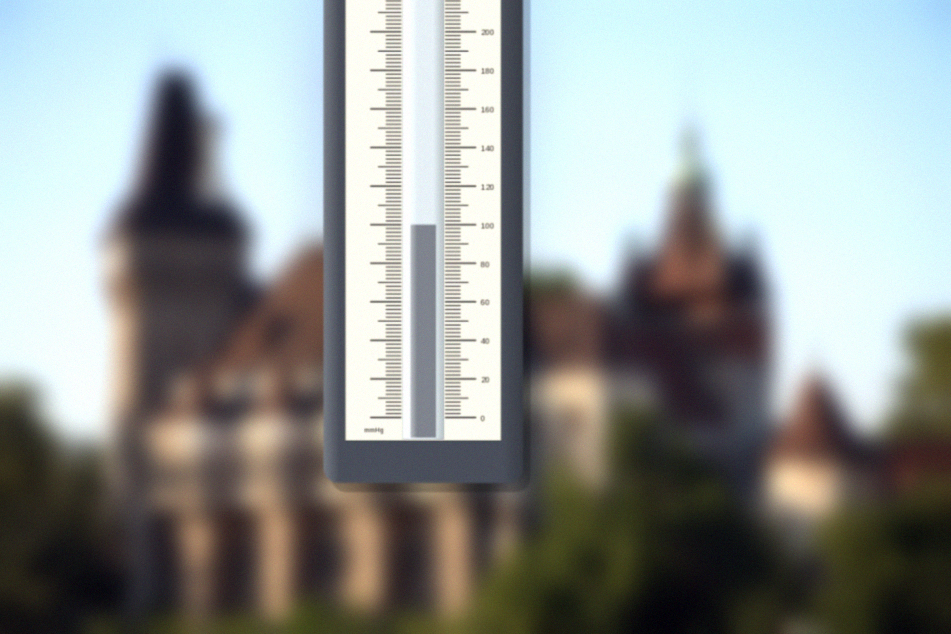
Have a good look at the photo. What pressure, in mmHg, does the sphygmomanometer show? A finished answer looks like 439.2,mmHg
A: 100,mmHg
